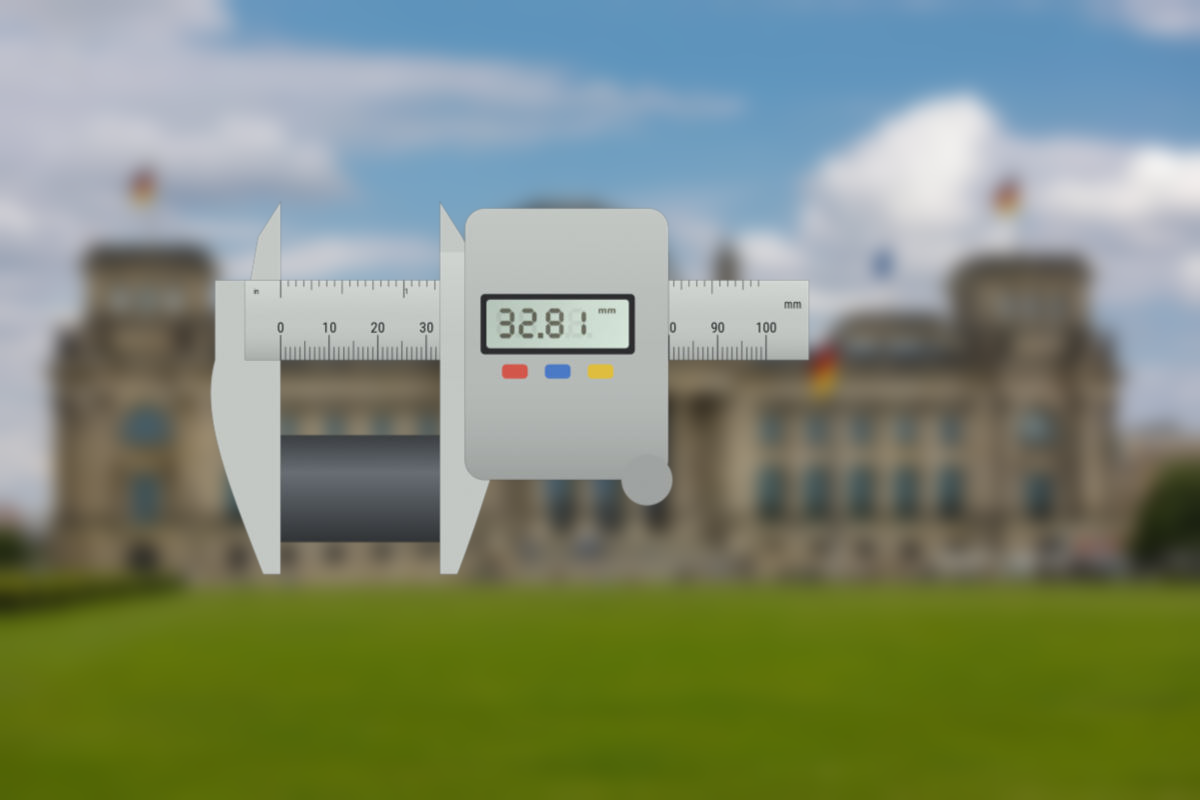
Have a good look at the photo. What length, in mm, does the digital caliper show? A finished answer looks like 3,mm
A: 32.81,mm
